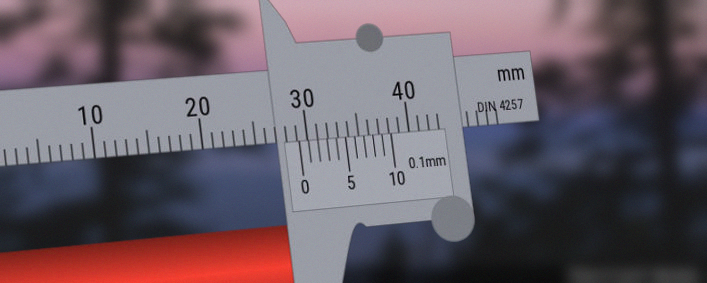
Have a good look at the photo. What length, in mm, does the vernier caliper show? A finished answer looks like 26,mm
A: 29.2,mm
